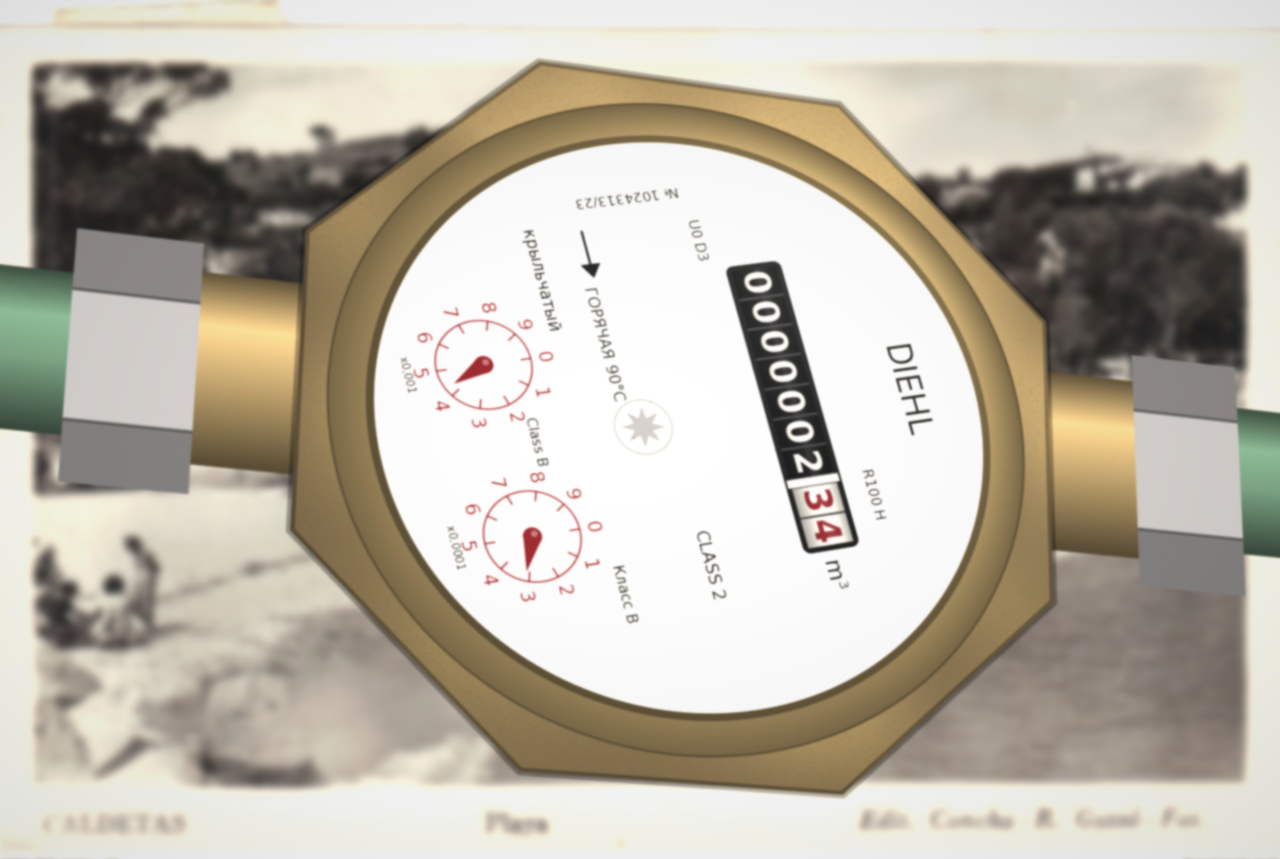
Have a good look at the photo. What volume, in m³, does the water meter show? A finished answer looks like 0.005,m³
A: 2.3443,m³
